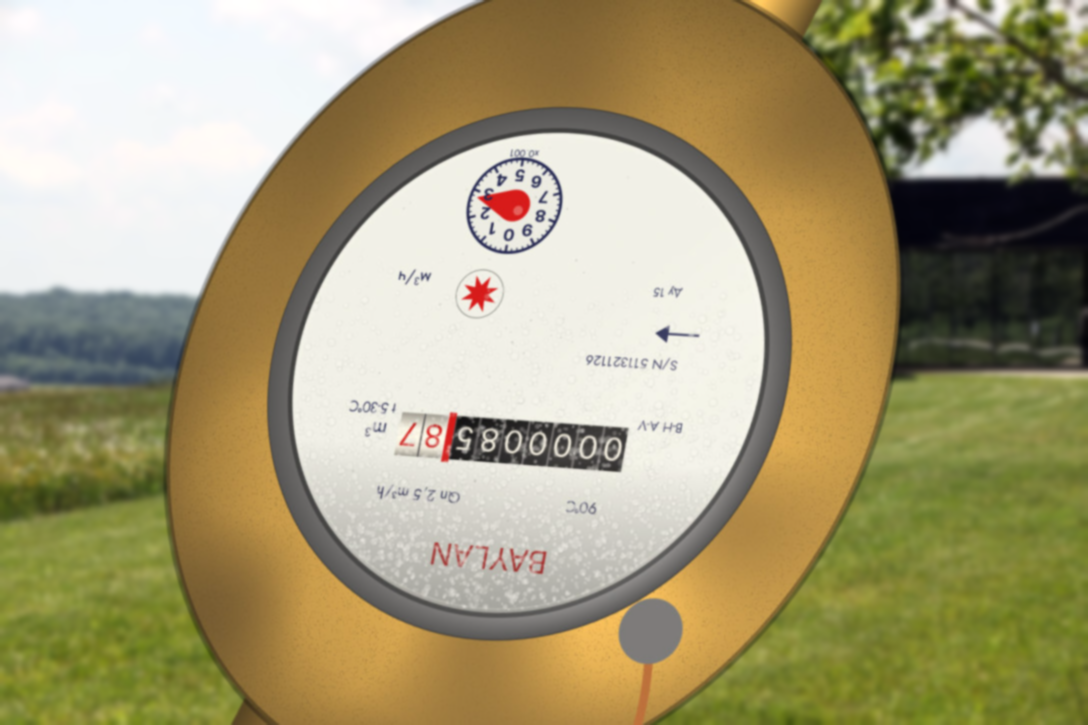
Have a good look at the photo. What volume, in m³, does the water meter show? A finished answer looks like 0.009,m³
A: 85.872,m³
